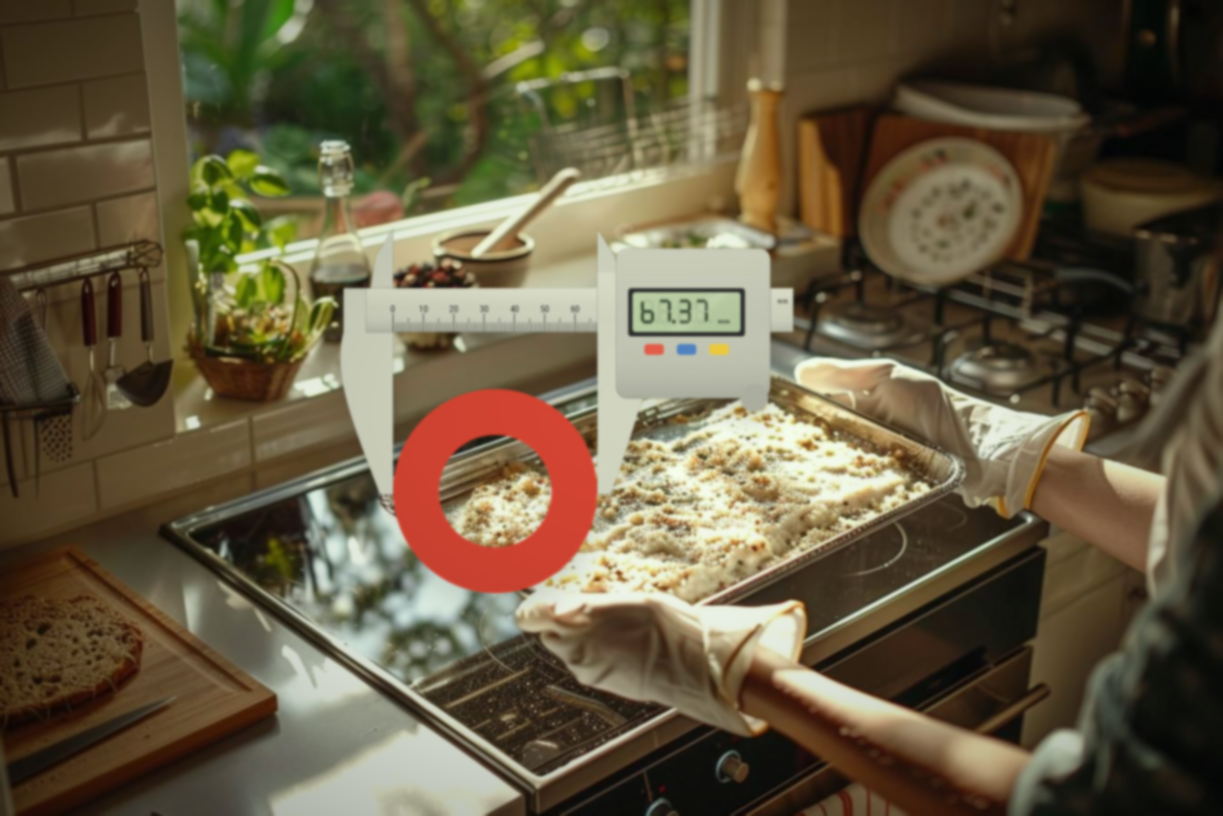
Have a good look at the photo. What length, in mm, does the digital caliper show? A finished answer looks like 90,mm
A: 67.37,mm
